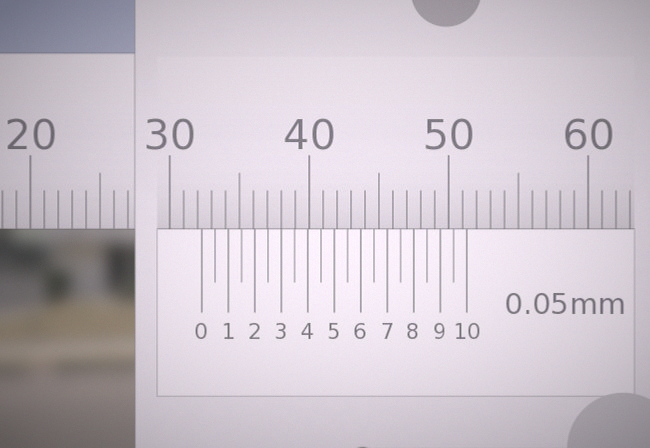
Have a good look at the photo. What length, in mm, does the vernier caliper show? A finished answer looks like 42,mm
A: 32.3,mm
